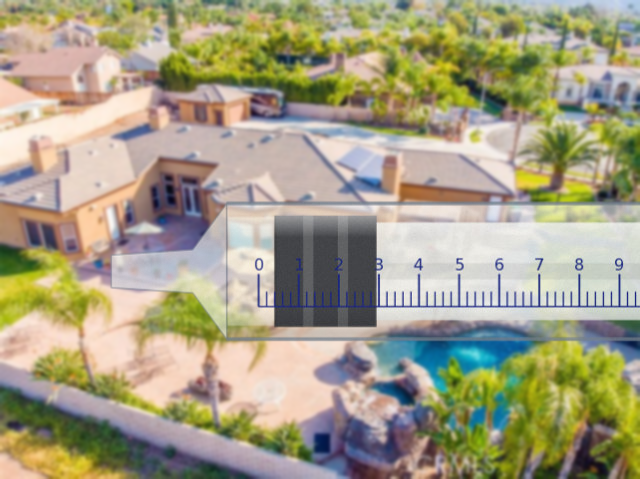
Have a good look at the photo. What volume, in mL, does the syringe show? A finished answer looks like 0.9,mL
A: 0.4,mL
